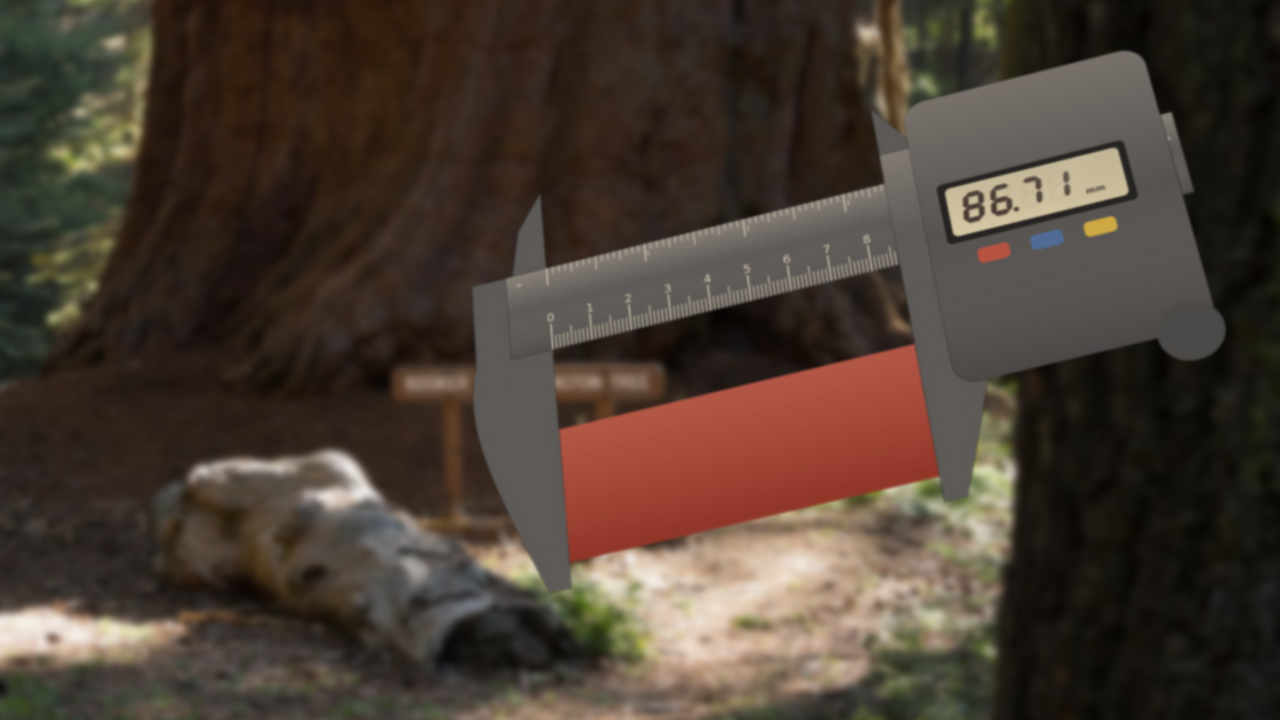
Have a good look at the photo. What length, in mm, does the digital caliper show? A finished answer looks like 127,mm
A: 86.71,mm
